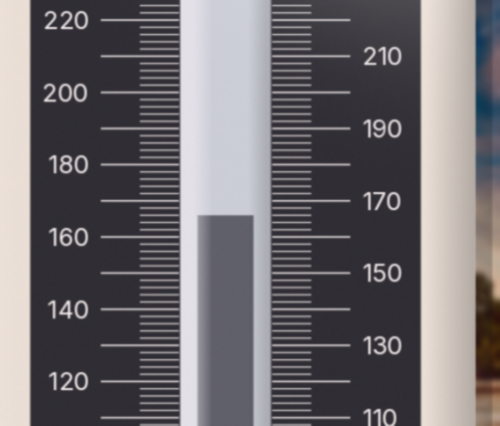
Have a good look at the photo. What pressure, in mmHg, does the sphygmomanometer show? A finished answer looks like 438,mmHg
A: 166,mmHg
